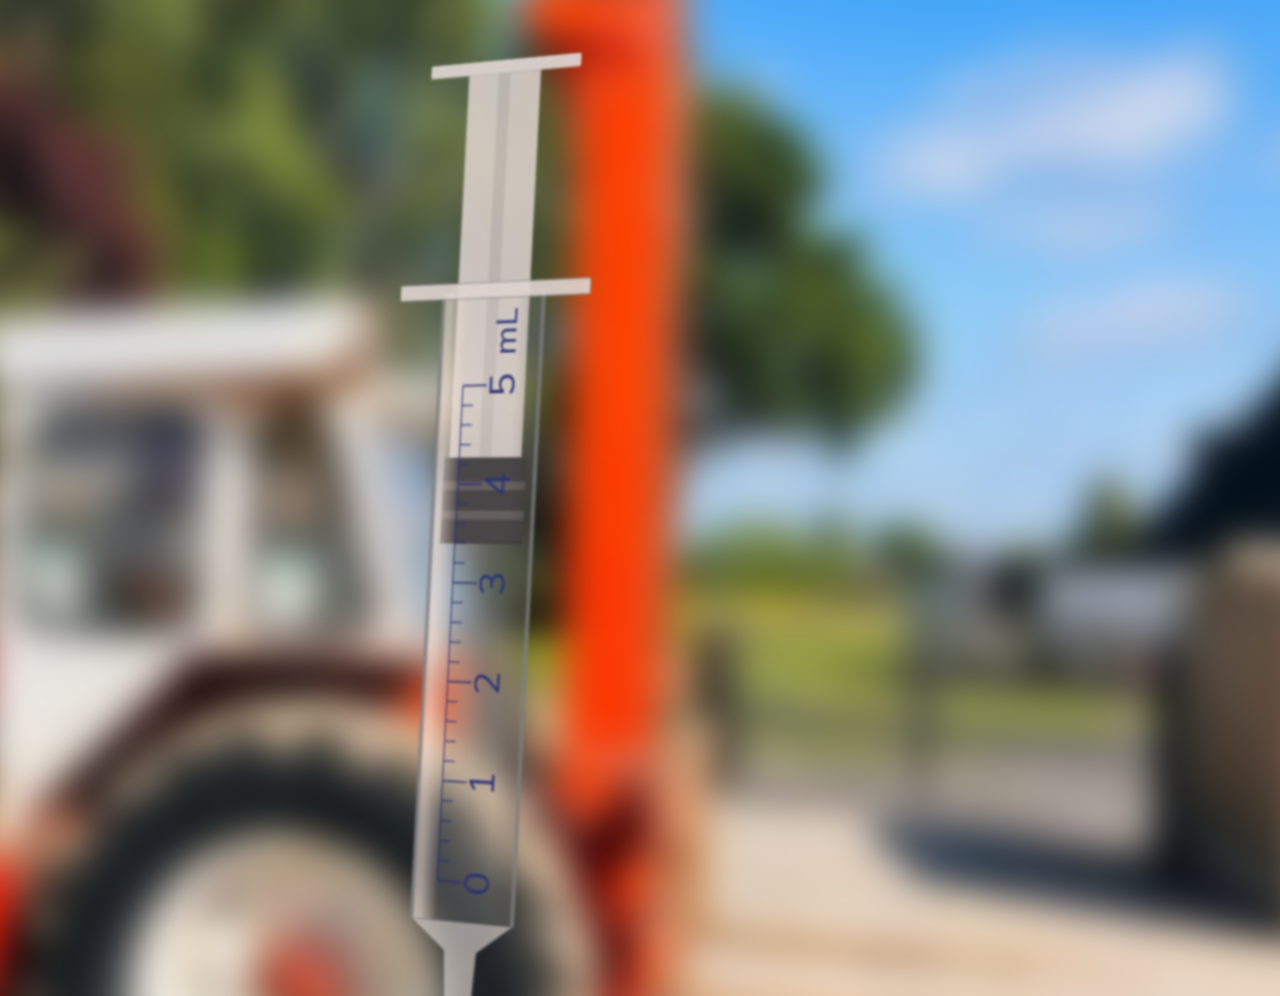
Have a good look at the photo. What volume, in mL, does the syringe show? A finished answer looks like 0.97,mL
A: 3.4,mL
